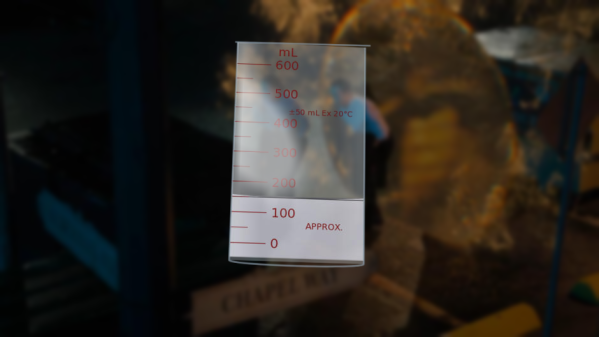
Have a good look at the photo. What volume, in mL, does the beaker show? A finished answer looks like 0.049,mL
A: 150,mL
